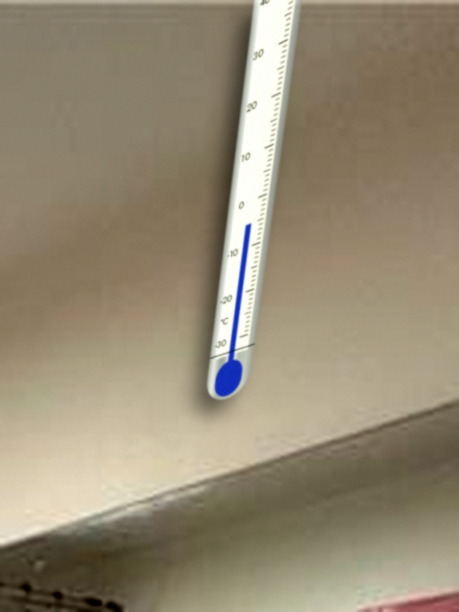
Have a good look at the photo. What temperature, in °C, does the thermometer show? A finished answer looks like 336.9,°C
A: -5,°C
